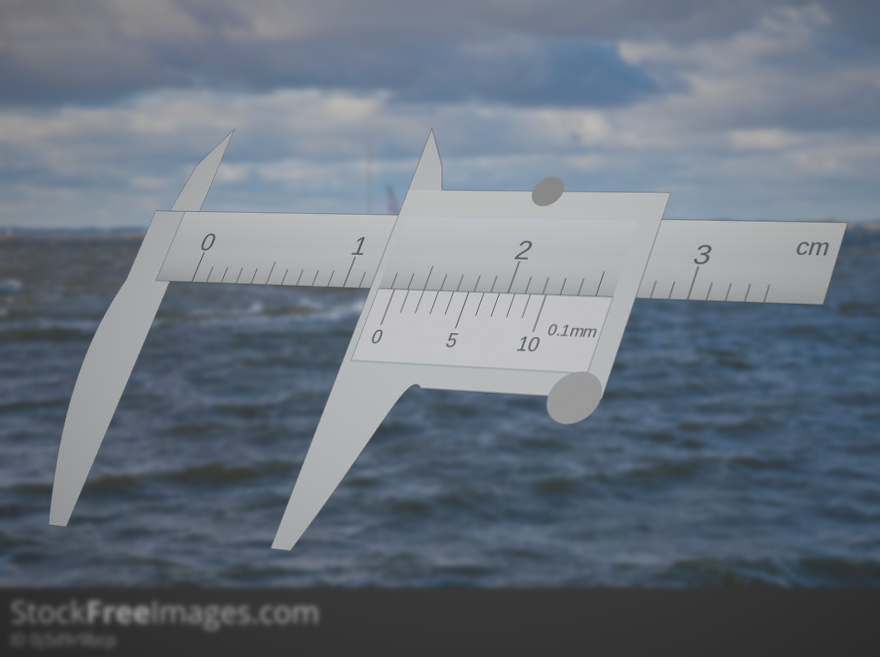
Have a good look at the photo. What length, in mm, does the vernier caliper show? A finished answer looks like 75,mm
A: 13.2,mm
